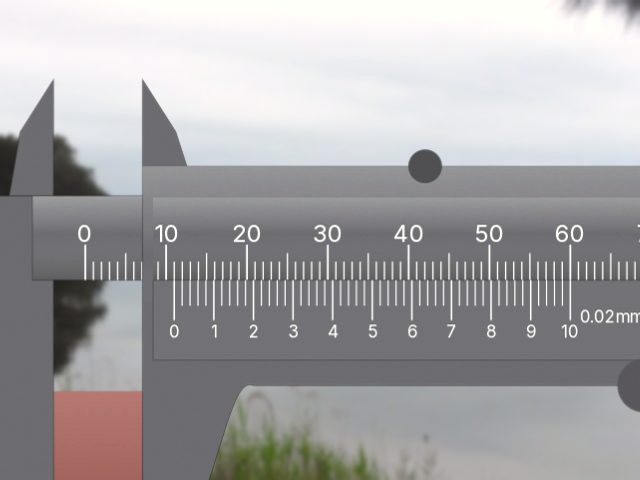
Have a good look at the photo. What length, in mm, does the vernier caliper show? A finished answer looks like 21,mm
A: 11.0,mm
